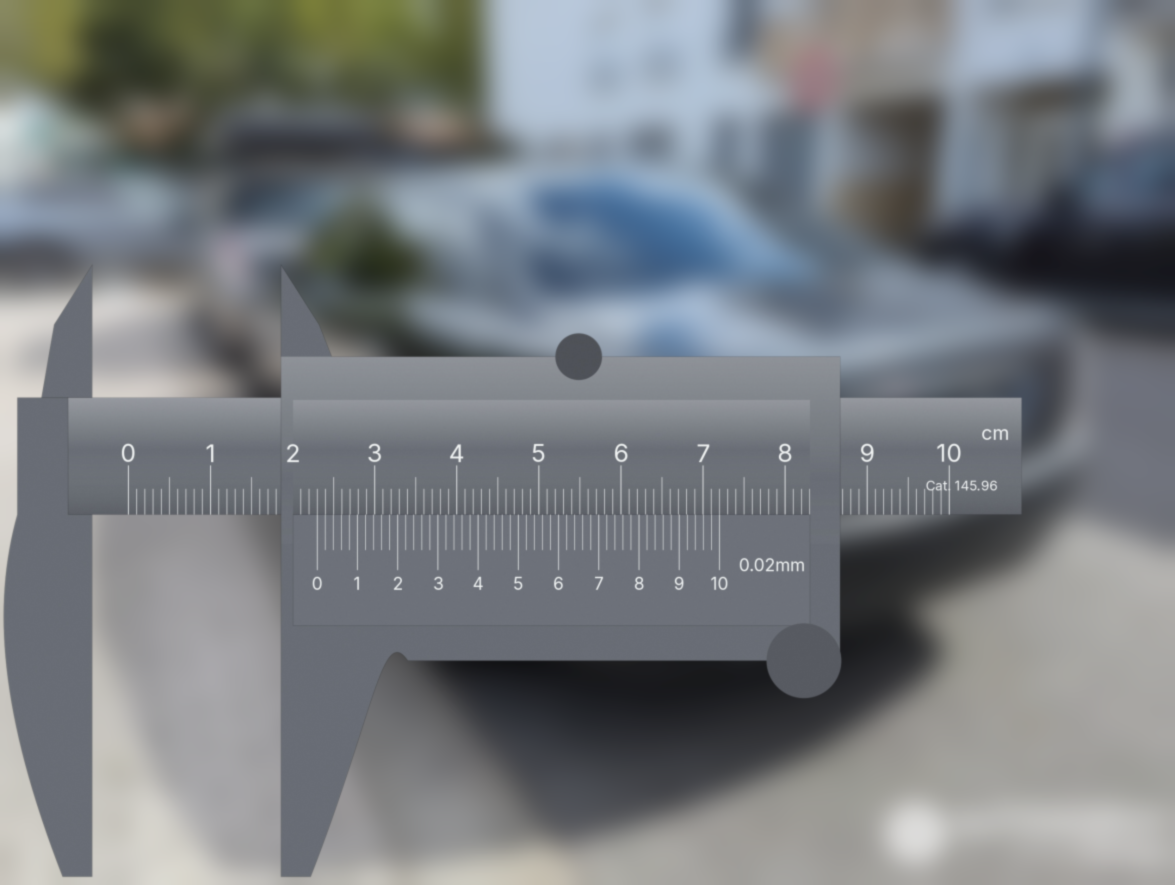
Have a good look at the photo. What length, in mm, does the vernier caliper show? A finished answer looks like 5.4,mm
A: 23.0,mm
